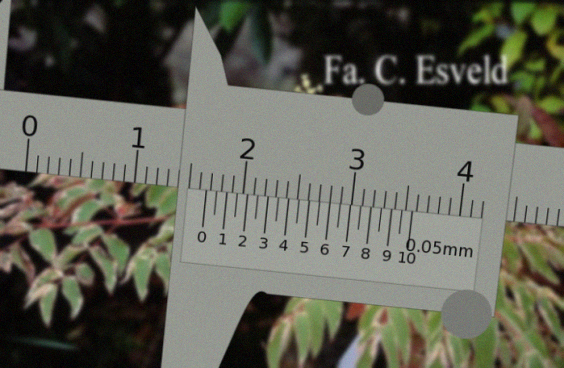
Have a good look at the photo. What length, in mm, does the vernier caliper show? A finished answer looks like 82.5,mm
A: 16.6,mm
